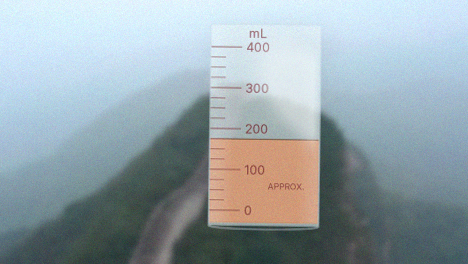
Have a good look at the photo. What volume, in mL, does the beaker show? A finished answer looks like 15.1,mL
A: 175,mL
